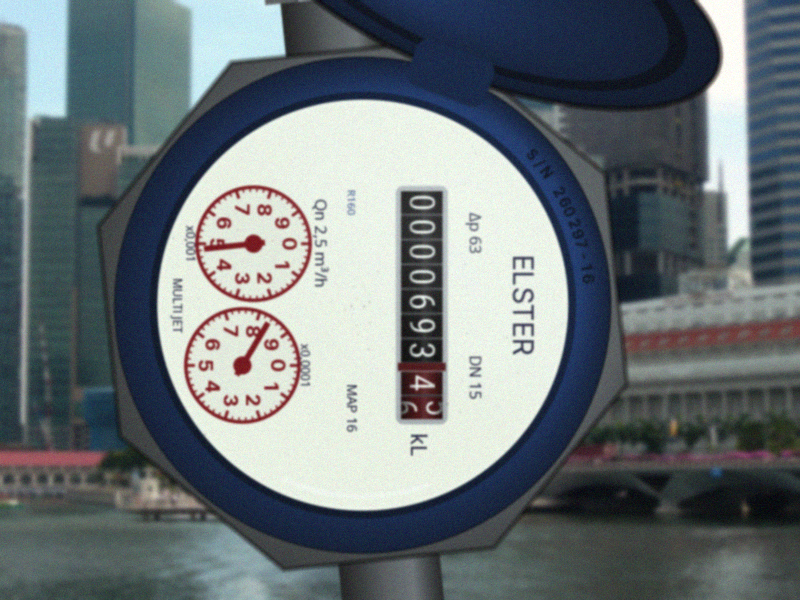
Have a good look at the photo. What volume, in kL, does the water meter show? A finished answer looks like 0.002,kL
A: 693.4548,kL
